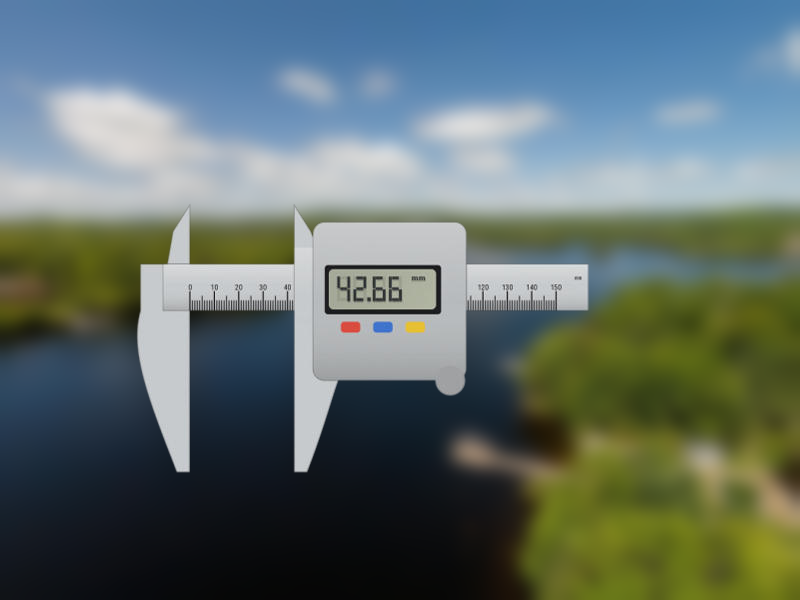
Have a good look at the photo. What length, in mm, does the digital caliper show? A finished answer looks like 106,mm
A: 42.66,mm
